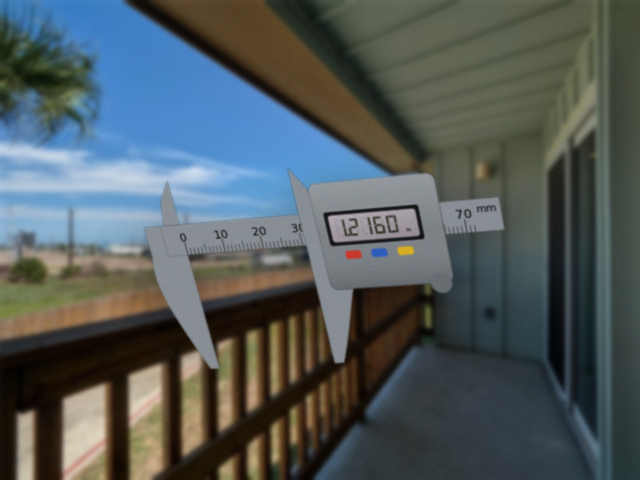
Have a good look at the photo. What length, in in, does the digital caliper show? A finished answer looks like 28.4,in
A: 1.2160,in
